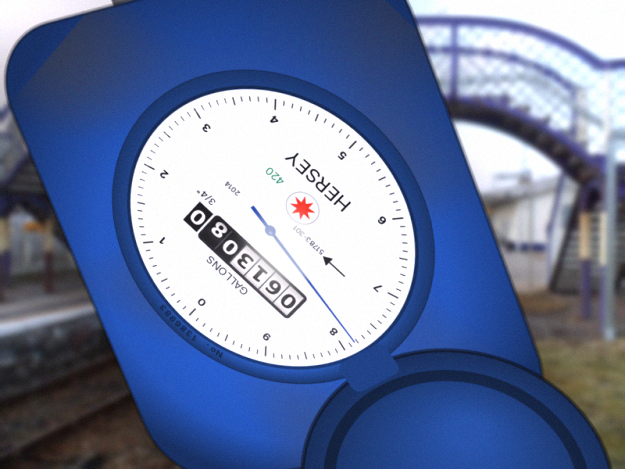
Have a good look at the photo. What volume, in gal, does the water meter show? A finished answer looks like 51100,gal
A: 613077.8,gal
